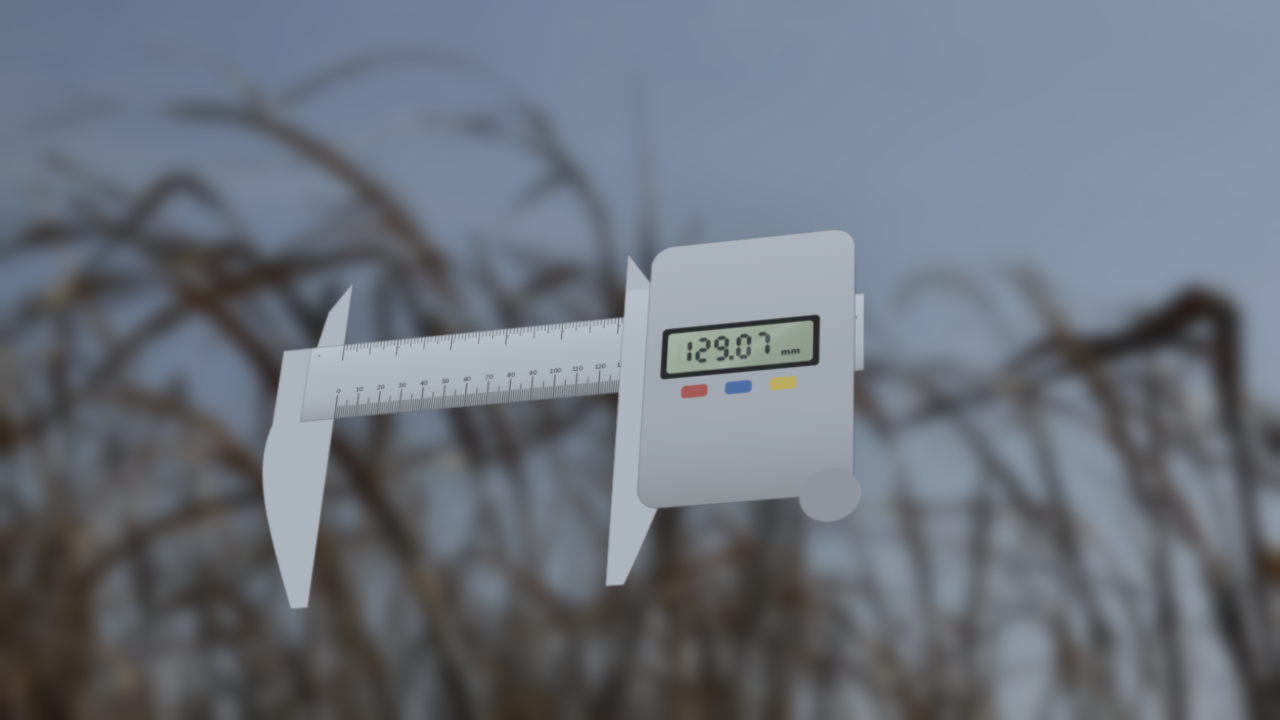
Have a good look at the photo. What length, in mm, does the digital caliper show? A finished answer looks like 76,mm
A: 129.07,mm
